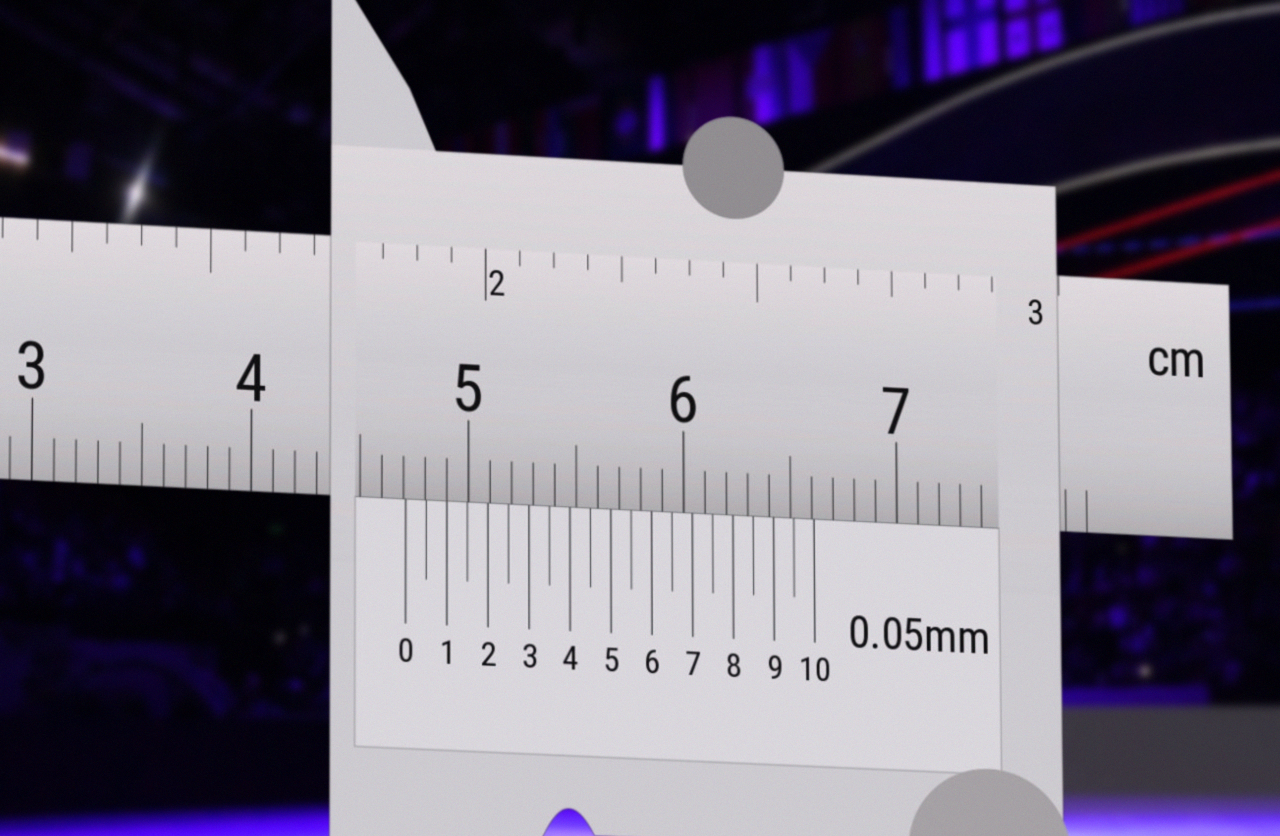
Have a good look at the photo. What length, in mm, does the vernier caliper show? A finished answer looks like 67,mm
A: 47.1,mm
